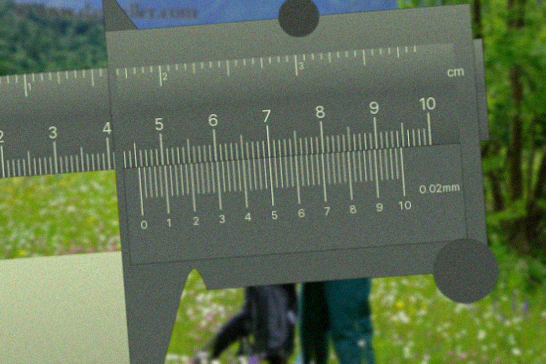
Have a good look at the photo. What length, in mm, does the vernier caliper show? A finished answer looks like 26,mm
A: 45.5,mm
